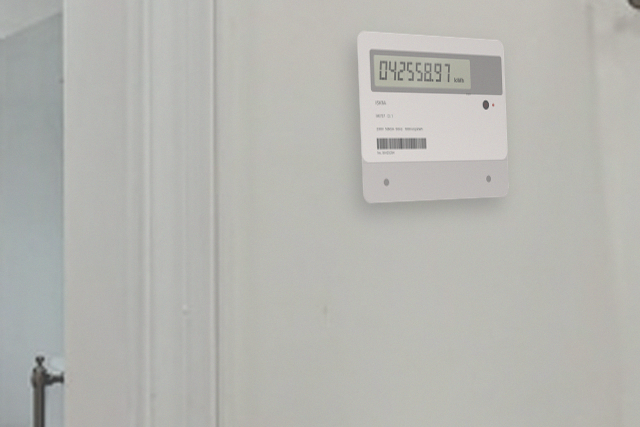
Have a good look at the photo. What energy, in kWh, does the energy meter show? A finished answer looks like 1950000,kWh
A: 42558.97,kWh
